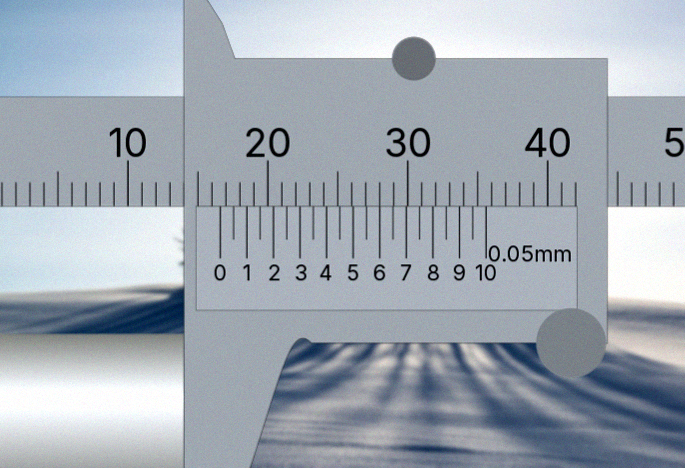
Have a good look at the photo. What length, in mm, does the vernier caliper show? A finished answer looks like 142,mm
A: 16.6,mm
